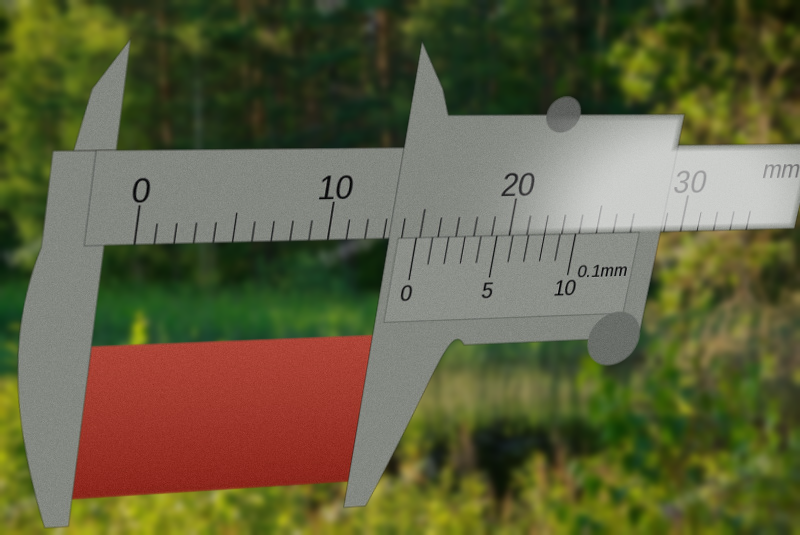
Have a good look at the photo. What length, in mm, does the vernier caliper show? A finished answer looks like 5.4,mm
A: 14.8,mm
